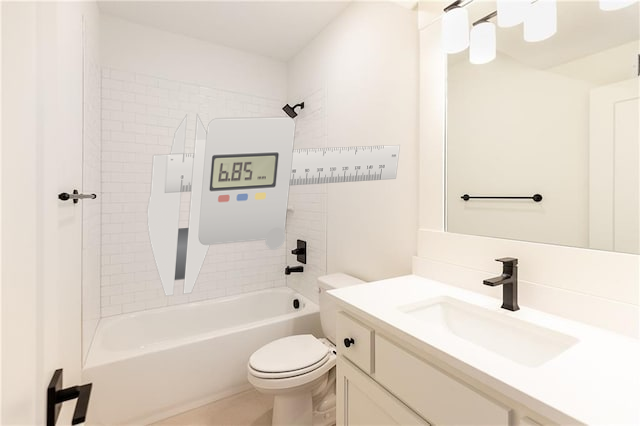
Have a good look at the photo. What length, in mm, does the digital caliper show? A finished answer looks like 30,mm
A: 6.85,mm
